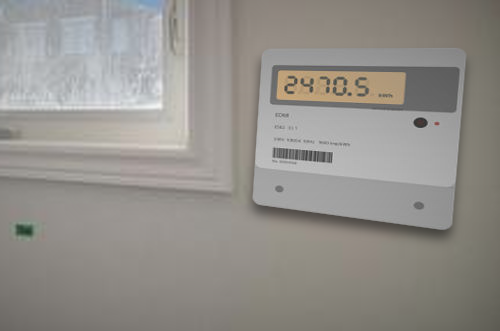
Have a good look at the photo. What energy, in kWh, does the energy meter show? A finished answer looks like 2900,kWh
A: 2470.5,kWh
